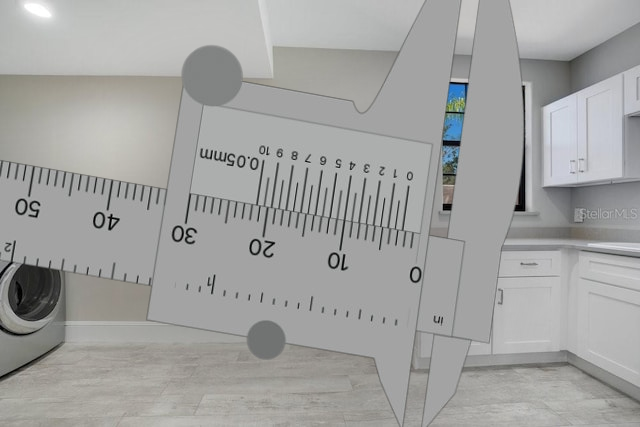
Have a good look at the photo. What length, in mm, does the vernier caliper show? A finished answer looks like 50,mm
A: 2.4,mm
